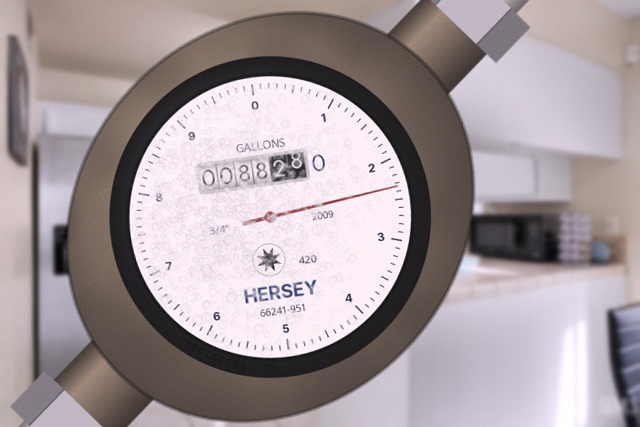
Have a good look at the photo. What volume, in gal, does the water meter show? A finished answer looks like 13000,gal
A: 88282.3,gal
